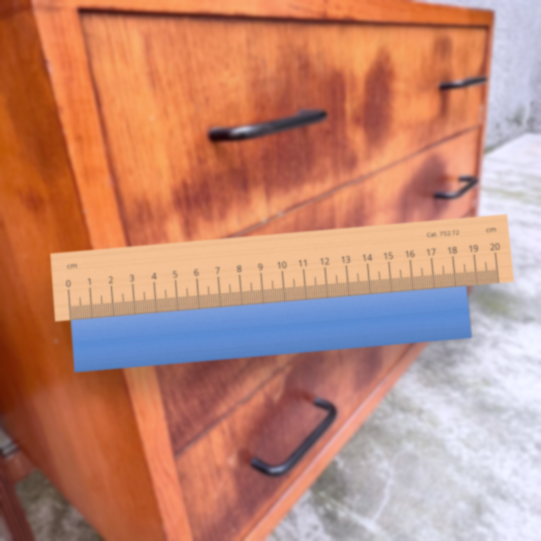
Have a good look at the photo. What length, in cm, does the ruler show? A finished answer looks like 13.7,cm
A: 18.5,cm
